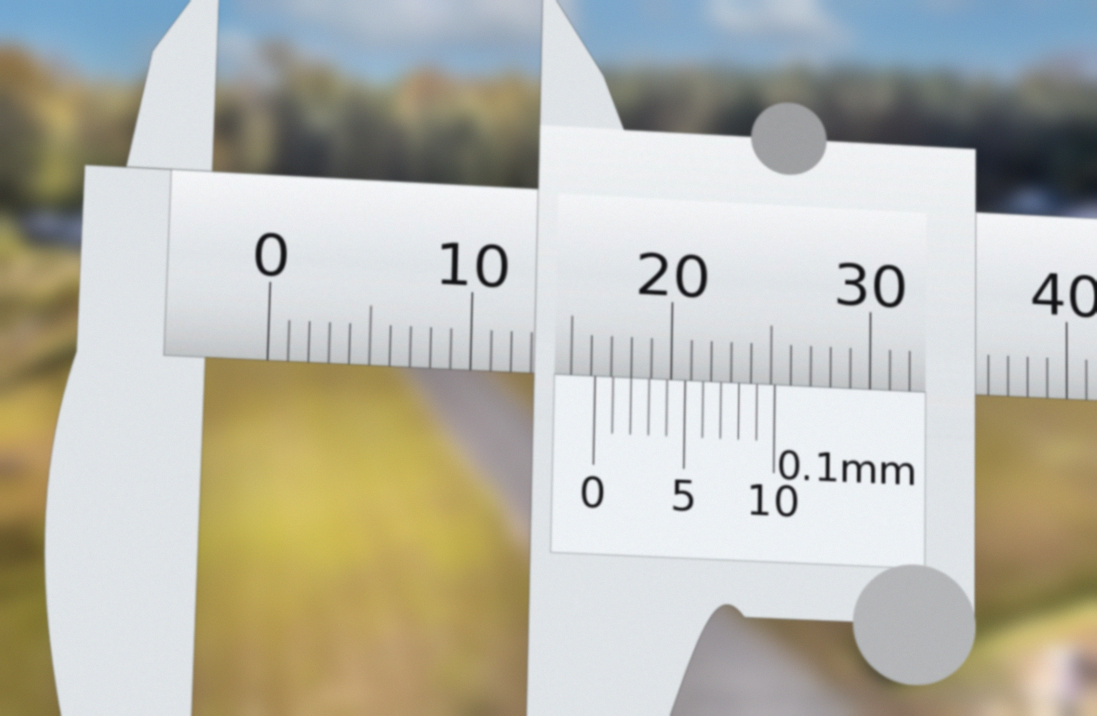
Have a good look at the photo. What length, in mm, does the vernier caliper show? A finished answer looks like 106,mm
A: 16.2,mm
